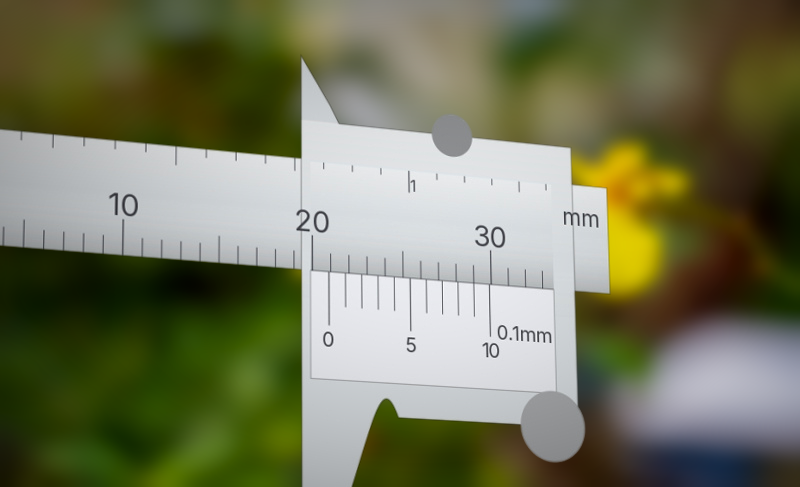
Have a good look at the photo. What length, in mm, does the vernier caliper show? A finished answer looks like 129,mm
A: 20.9,mm
